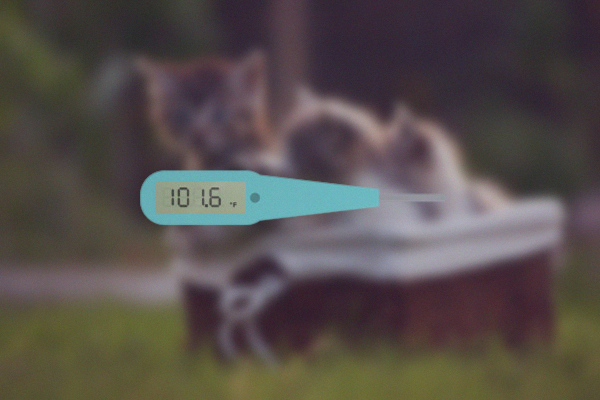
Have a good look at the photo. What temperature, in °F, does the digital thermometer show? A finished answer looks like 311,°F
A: 101.6,°F
